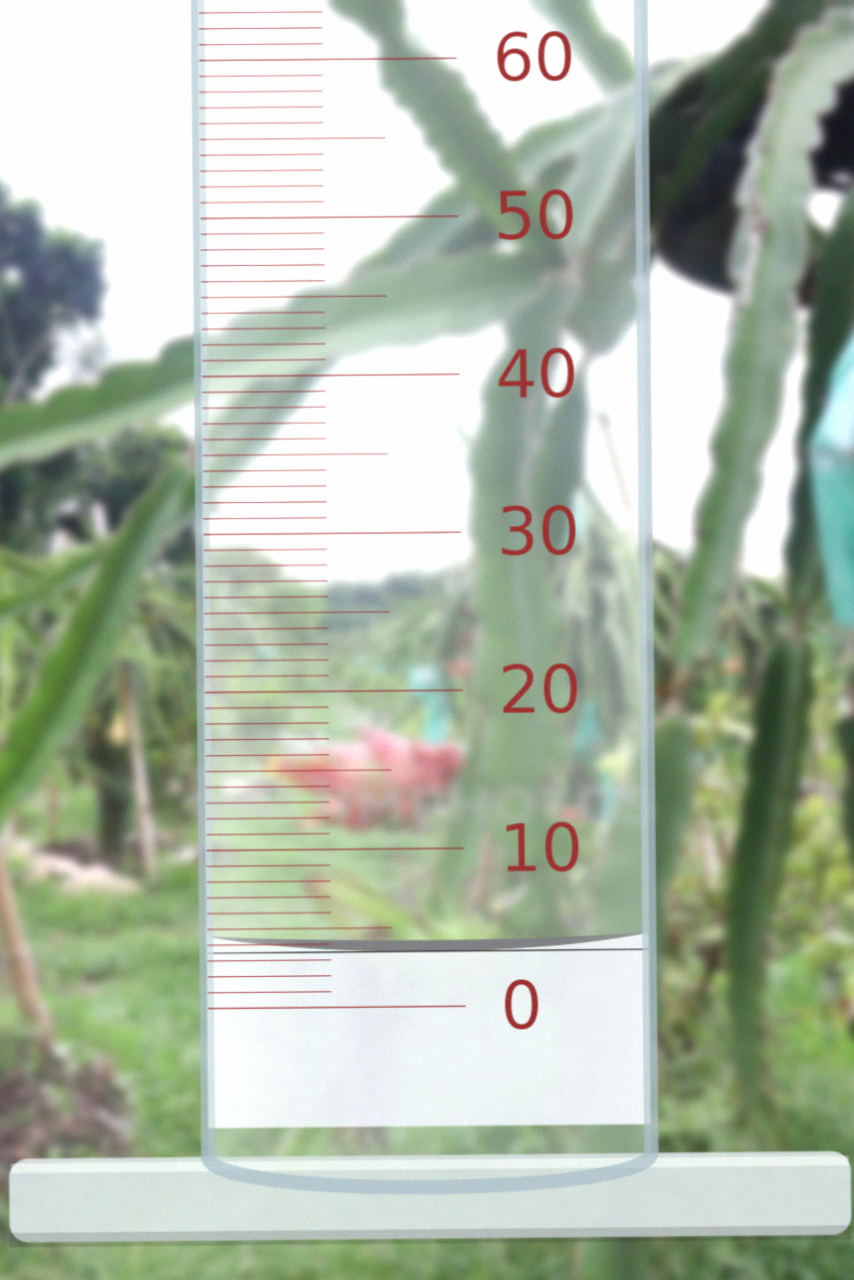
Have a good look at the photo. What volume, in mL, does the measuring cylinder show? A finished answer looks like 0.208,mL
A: 3.5,mL
